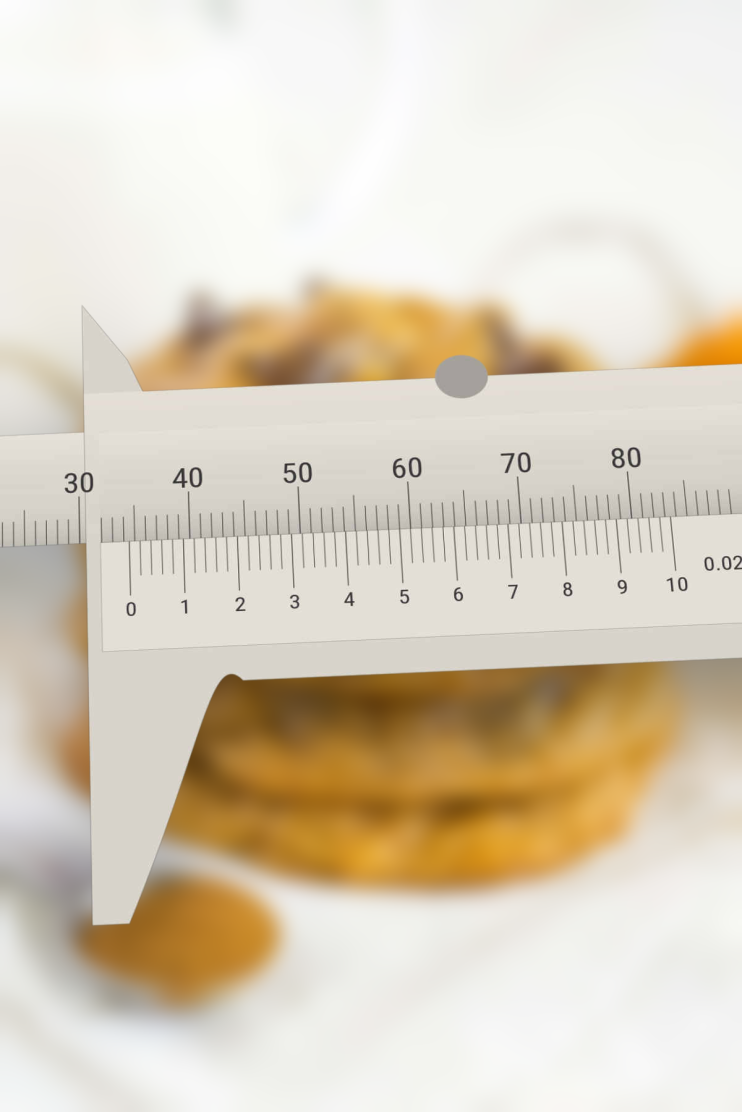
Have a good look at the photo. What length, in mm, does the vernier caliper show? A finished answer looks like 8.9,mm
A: 34.5,mm
